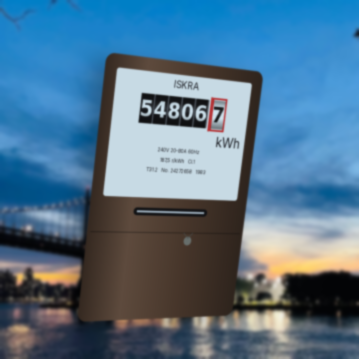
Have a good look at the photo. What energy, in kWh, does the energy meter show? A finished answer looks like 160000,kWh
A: 54806.7,kWh
